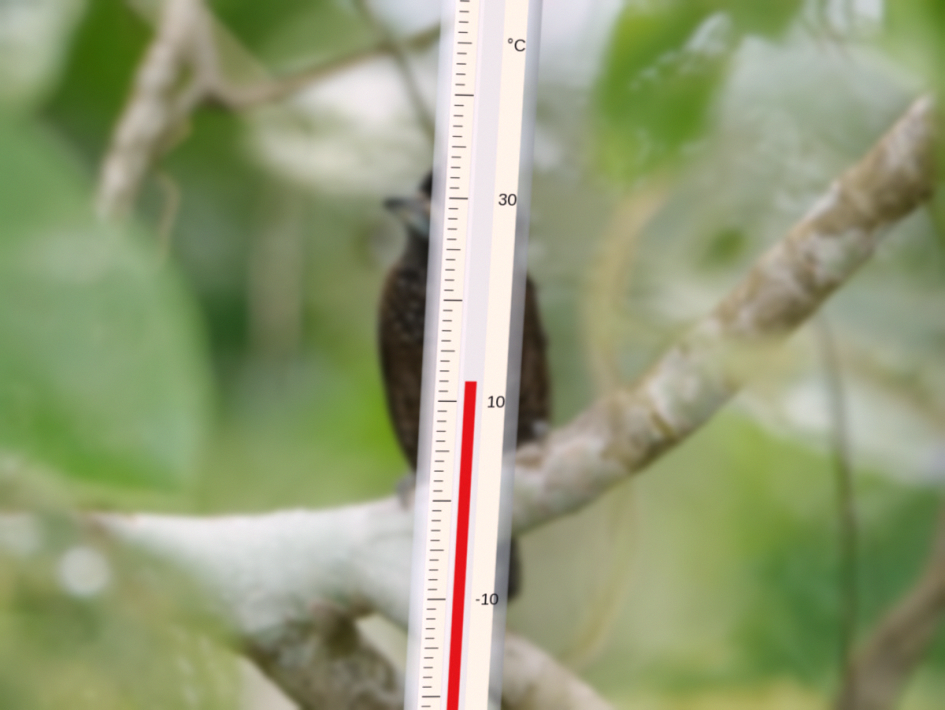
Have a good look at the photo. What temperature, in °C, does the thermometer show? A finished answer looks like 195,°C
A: 12,°C
